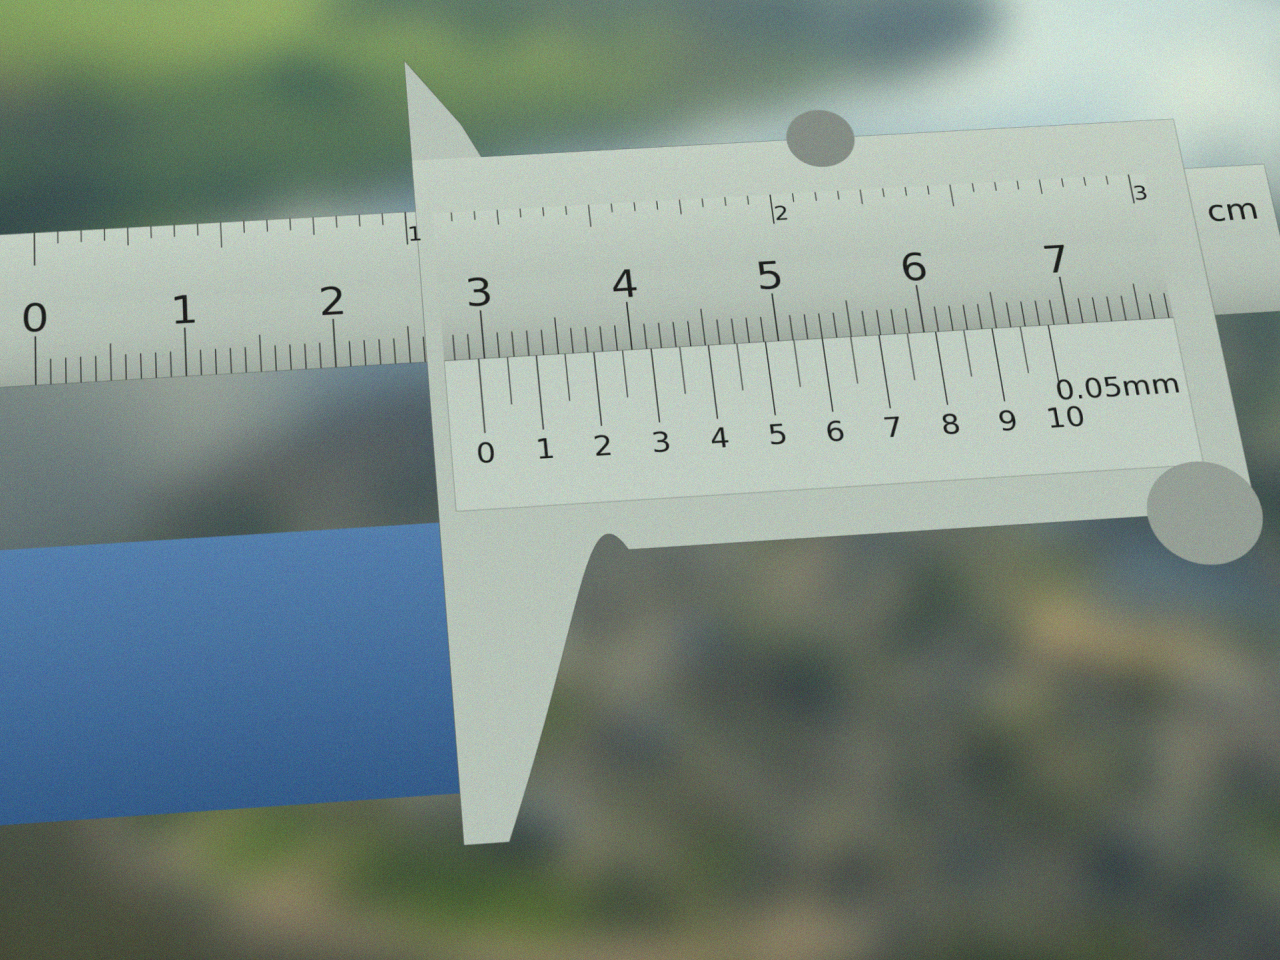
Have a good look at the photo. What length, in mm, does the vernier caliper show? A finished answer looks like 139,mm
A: 29.6,mm
